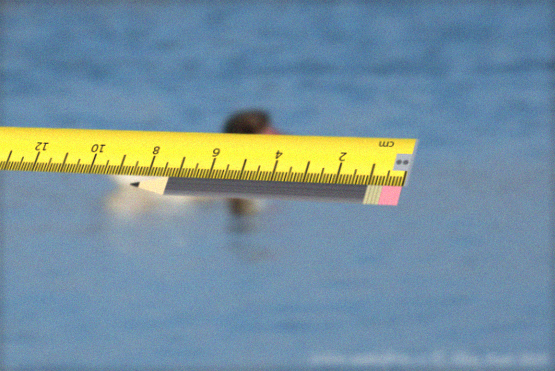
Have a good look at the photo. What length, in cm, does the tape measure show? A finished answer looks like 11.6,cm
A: 8.5,cm
